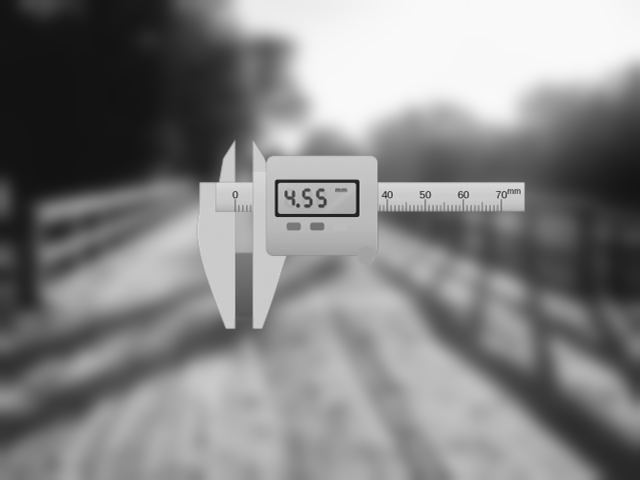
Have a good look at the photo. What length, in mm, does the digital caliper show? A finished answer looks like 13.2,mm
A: 4.55,mm
